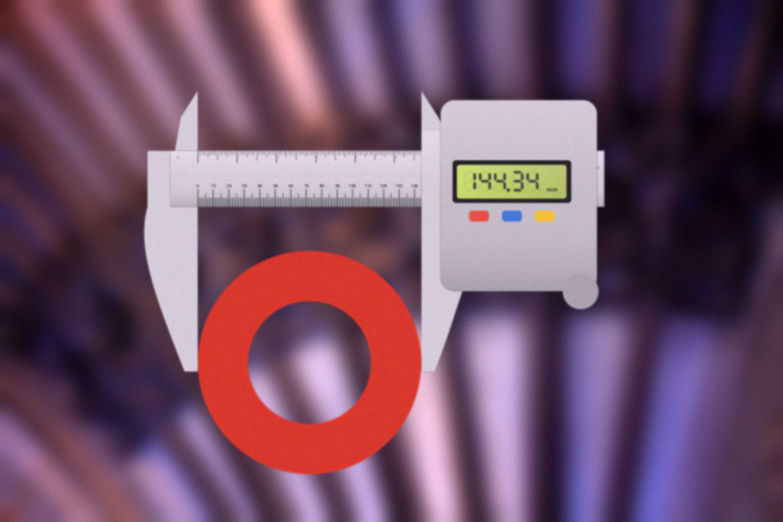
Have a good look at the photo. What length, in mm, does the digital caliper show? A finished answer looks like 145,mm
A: 144.34,mm
